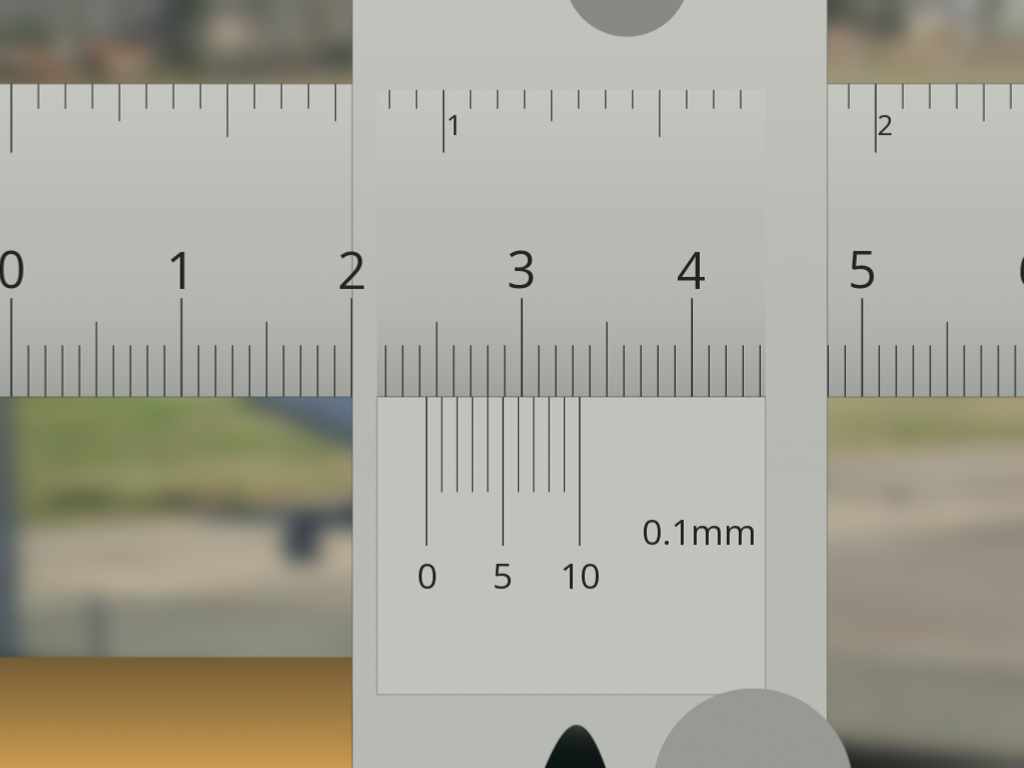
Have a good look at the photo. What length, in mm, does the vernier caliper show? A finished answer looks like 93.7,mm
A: 24.4,mm
